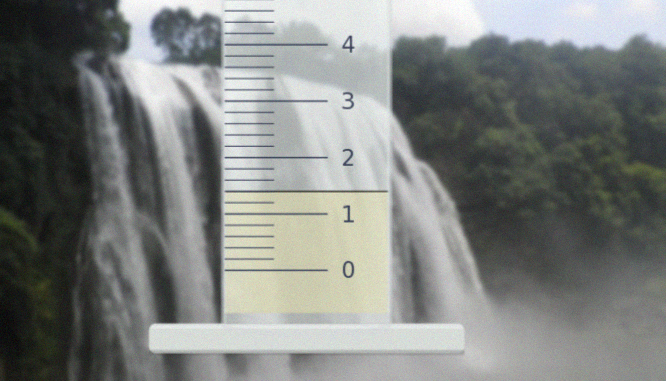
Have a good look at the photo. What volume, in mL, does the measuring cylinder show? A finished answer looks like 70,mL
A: 1.4,mL
